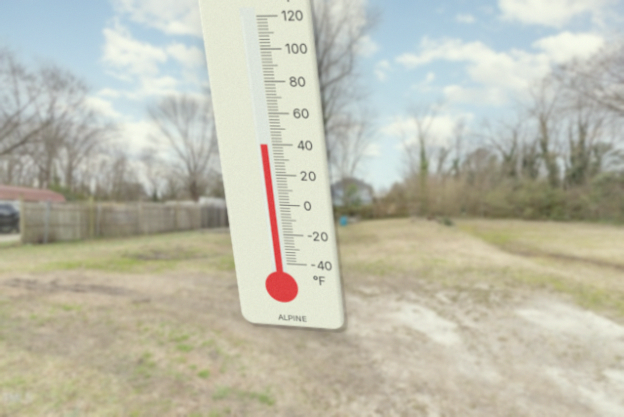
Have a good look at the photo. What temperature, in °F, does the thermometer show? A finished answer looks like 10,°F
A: 40,°F
